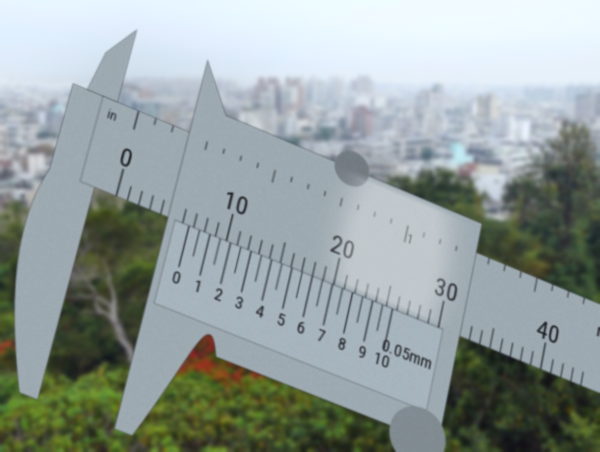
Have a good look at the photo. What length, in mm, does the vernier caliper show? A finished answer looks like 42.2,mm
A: 6.6,mm
